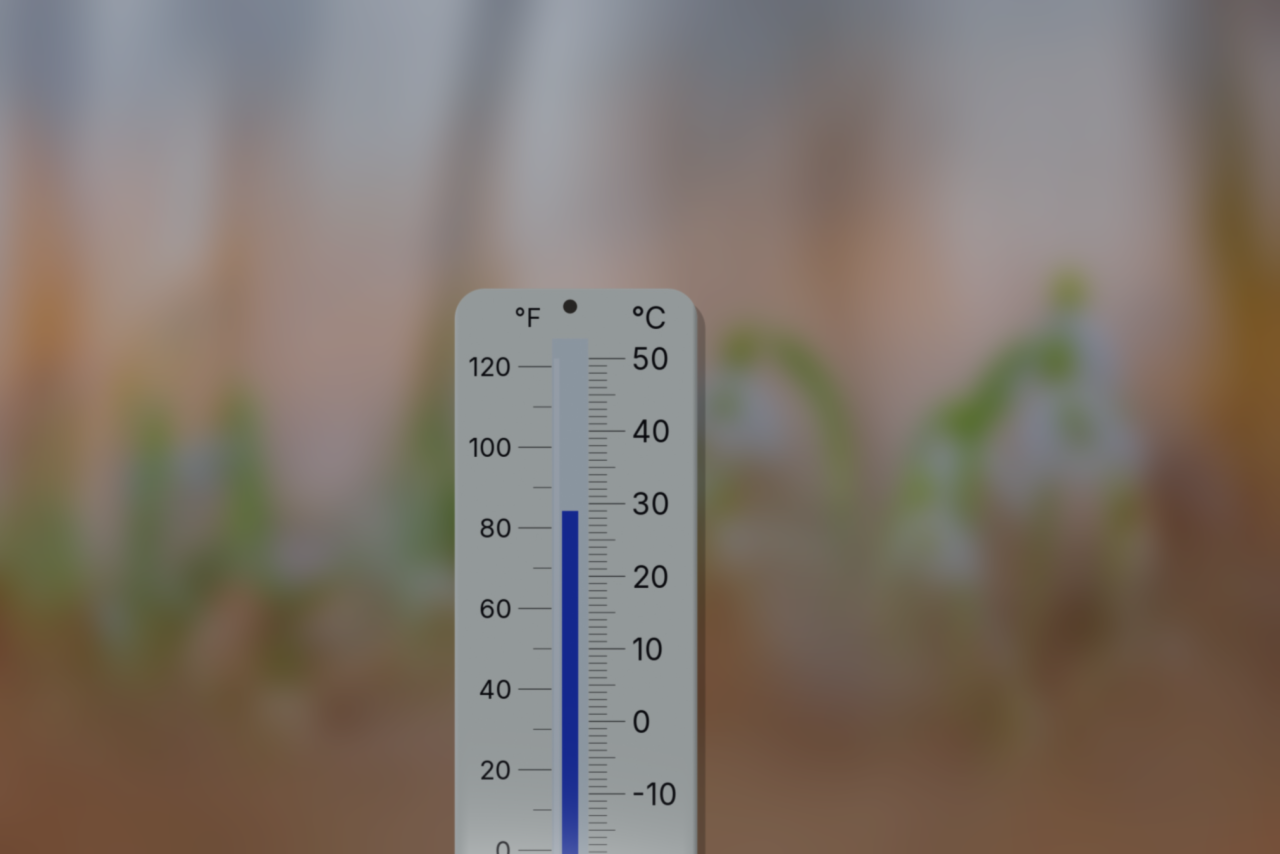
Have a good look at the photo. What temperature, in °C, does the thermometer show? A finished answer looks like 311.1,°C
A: 29,°C
